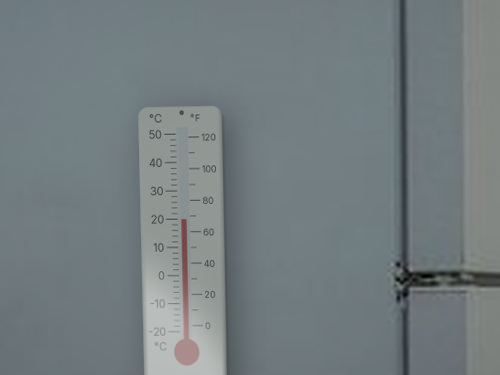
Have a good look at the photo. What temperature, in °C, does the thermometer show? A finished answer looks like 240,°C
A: 20,°C
